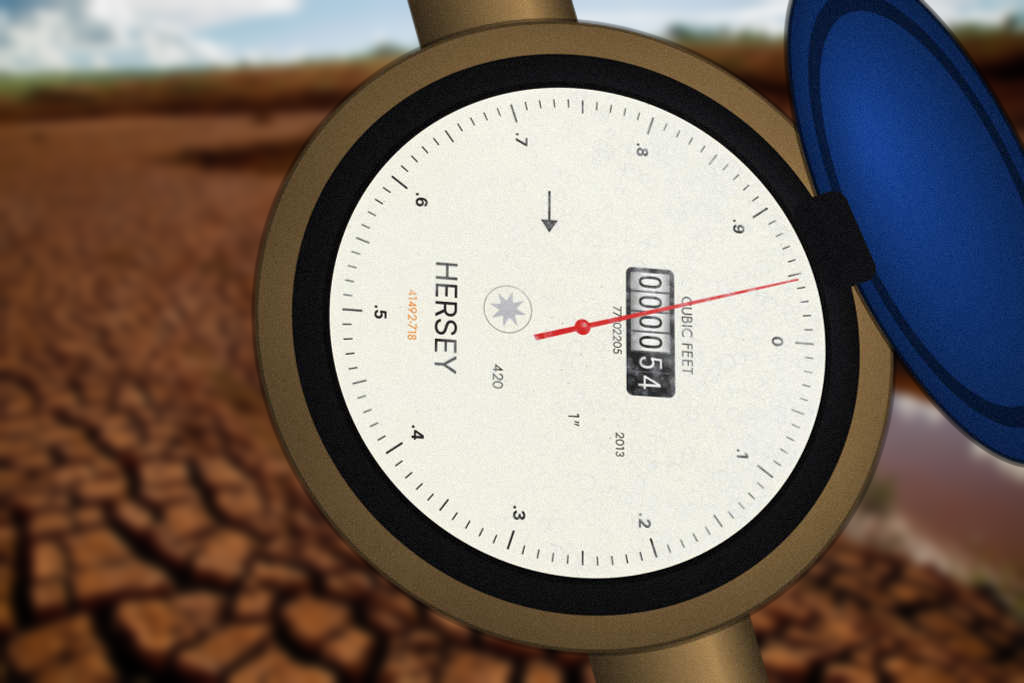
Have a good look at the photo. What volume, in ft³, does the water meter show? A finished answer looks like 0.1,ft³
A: 53.95,ft³
